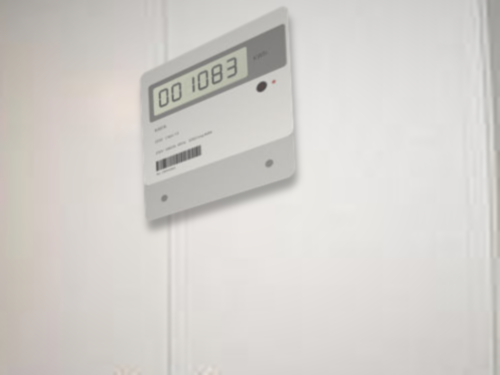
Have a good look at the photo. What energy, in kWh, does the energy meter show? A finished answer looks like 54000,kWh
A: 1083,kWh
